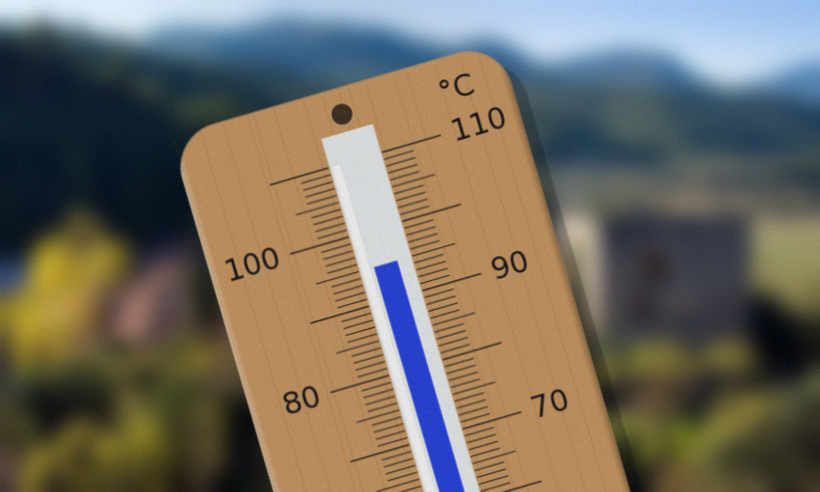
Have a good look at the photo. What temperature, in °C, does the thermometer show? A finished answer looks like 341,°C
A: 95,°C
